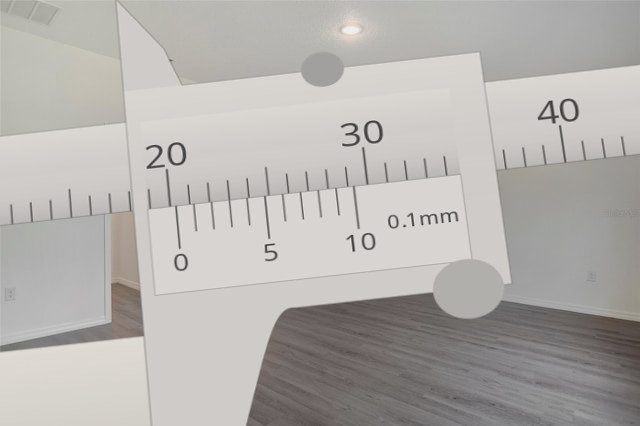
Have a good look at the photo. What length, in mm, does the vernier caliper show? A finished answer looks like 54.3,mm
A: 20.3,mm
